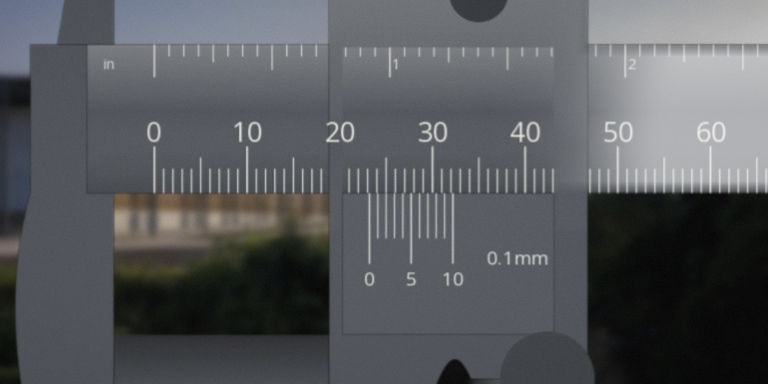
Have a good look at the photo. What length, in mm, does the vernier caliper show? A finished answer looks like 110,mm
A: 23.2,mm
